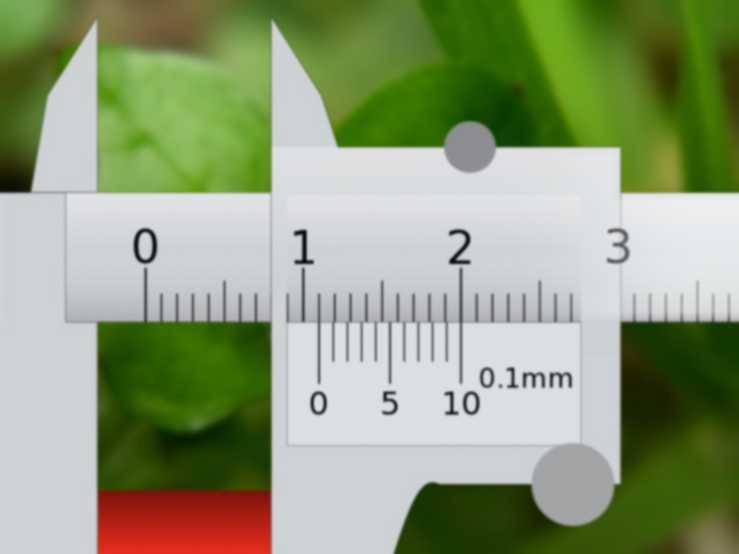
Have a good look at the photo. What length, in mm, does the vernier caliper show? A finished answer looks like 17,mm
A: 11.0,mm
